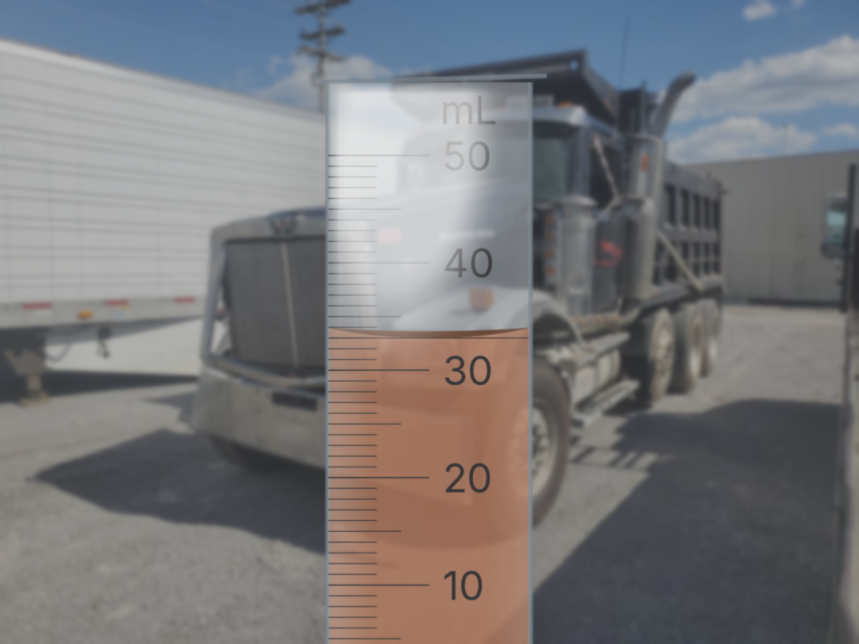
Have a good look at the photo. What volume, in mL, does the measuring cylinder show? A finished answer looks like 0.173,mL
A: 33,mL
